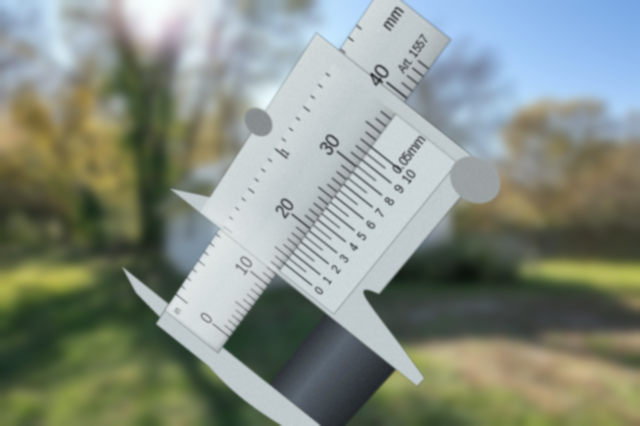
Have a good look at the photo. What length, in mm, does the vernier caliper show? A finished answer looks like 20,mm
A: 14.0,mm
